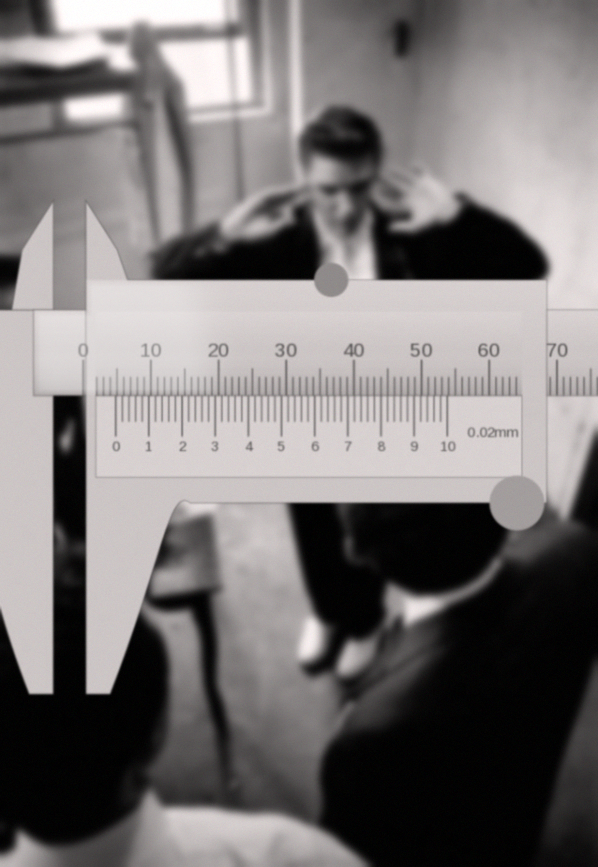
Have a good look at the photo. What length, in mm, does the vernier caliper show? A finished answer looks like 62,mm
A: 4.8,mm
